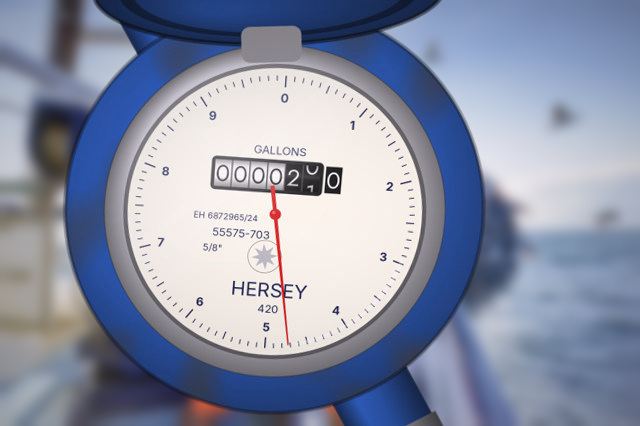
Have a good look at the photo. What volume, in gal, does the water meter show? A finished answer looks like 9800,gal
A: 204.7,gal
